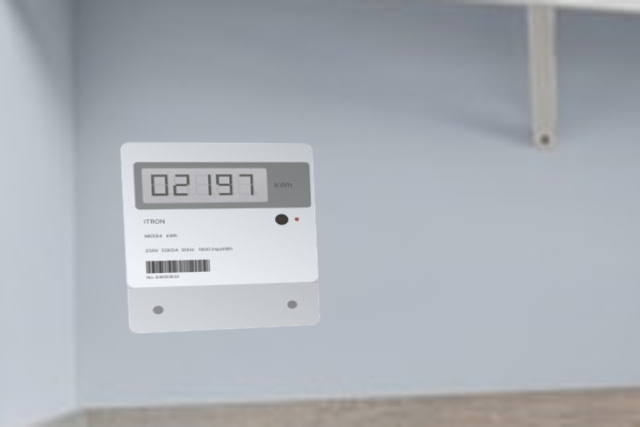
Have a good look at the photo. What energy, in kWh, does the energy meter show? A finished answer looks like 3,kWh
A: 2197,kWh
